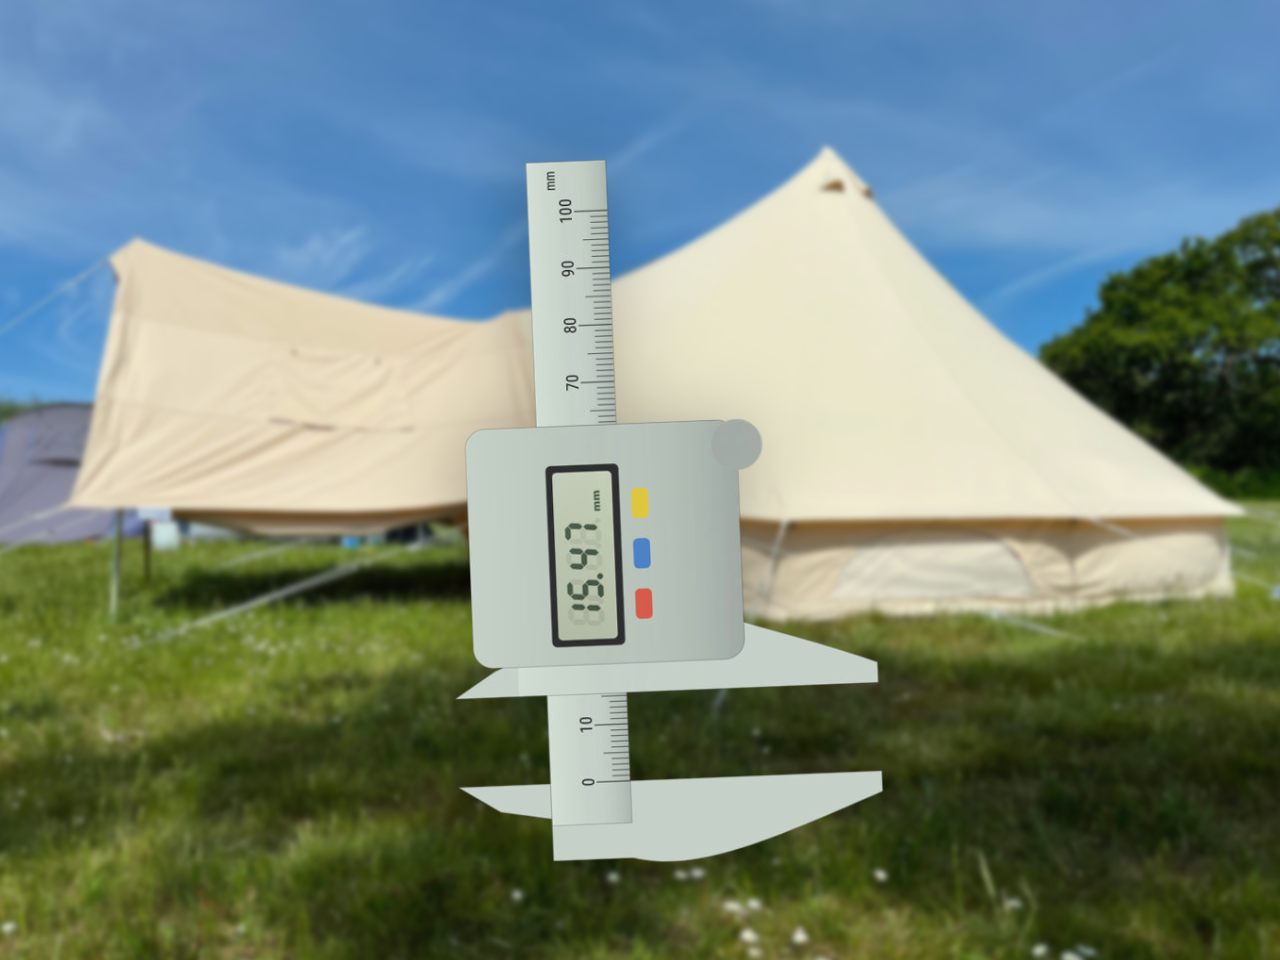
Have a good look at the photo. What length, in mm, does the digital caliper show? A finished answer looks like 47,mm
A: 15.47,mm
